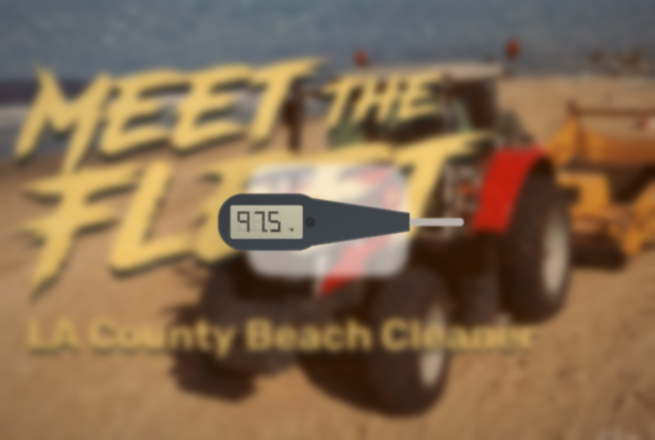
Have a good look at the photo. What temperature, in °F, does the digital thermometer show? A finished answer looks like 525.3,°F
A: 97.5,°F
